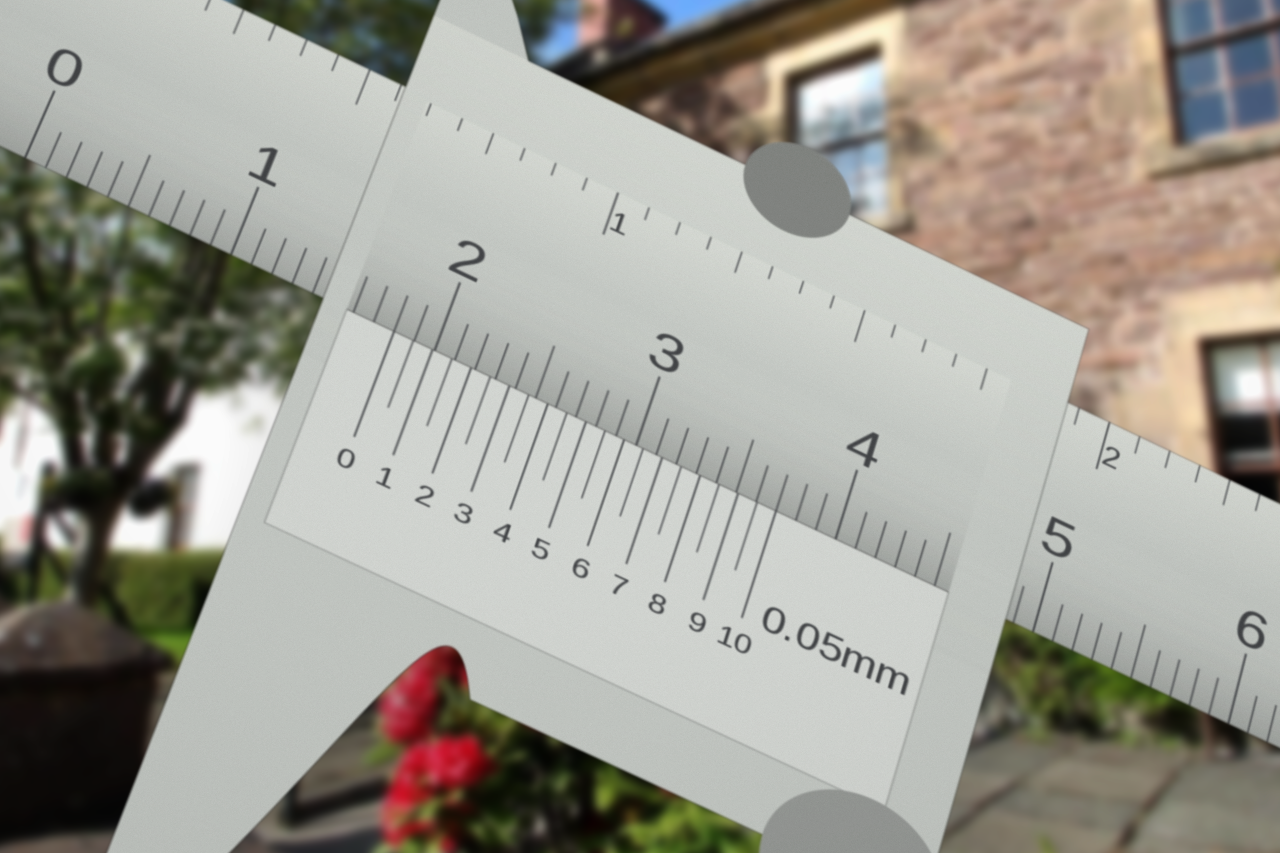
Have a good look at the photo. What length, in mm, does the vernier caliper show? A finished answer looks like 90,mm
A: 18.0,mm
